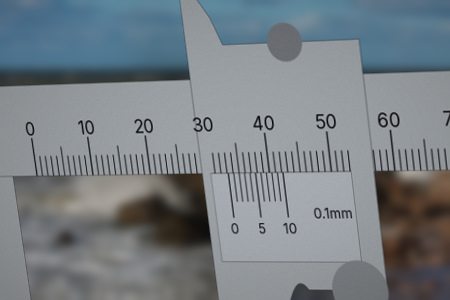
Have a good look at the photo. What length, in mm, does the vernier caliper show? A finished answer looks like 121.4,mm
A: 33.2,mm
